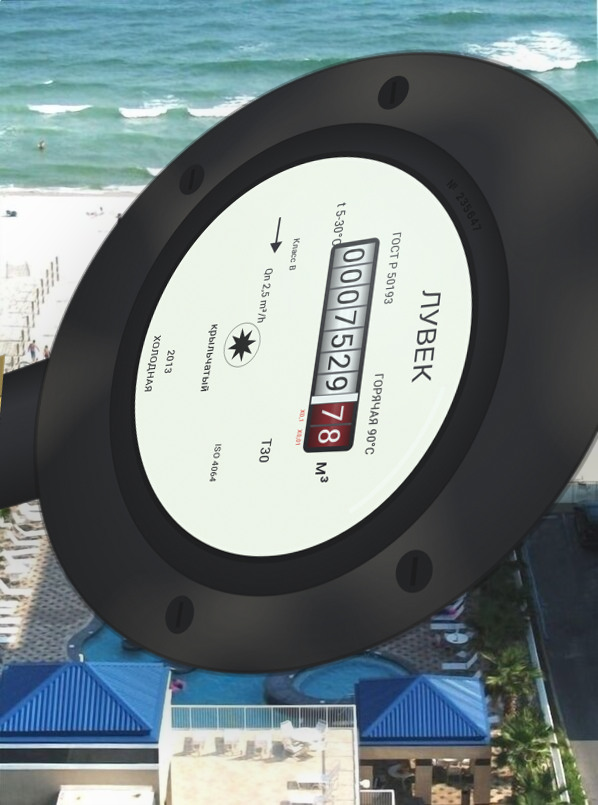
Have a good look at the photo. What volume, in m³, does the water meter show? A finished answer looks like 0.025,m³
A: 7529.78,m³
